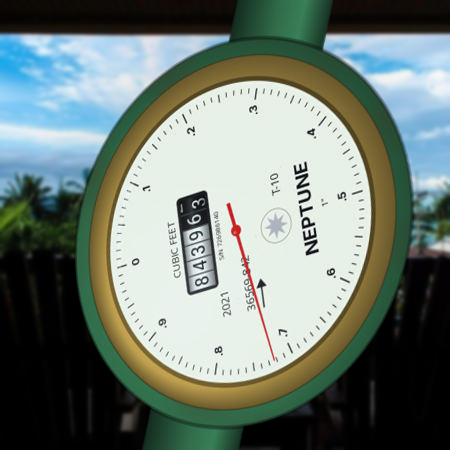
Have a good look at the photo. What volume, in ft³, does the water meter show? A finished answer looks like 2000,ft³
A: 843962.72,ft³
